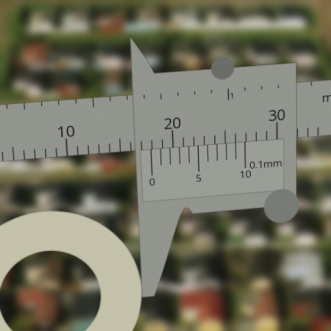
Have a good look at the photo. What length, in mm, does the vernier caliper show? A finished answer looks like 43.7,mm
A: 17.9,mm
